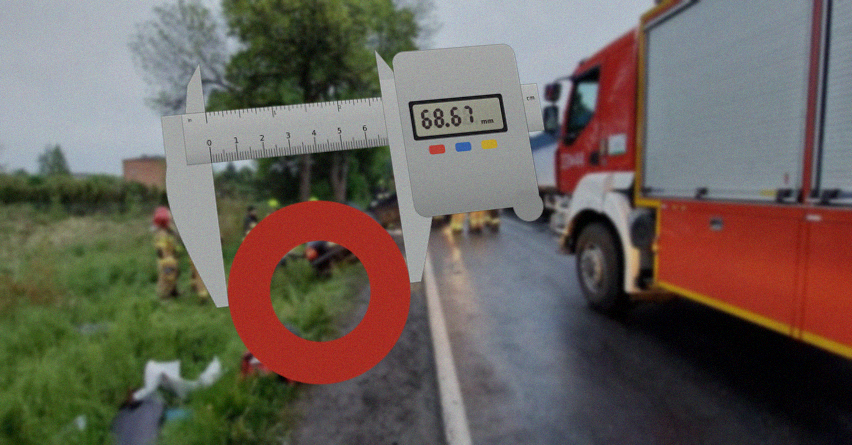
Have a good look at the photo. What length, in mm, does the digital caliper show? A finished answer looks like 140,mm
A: 68.67,mm
